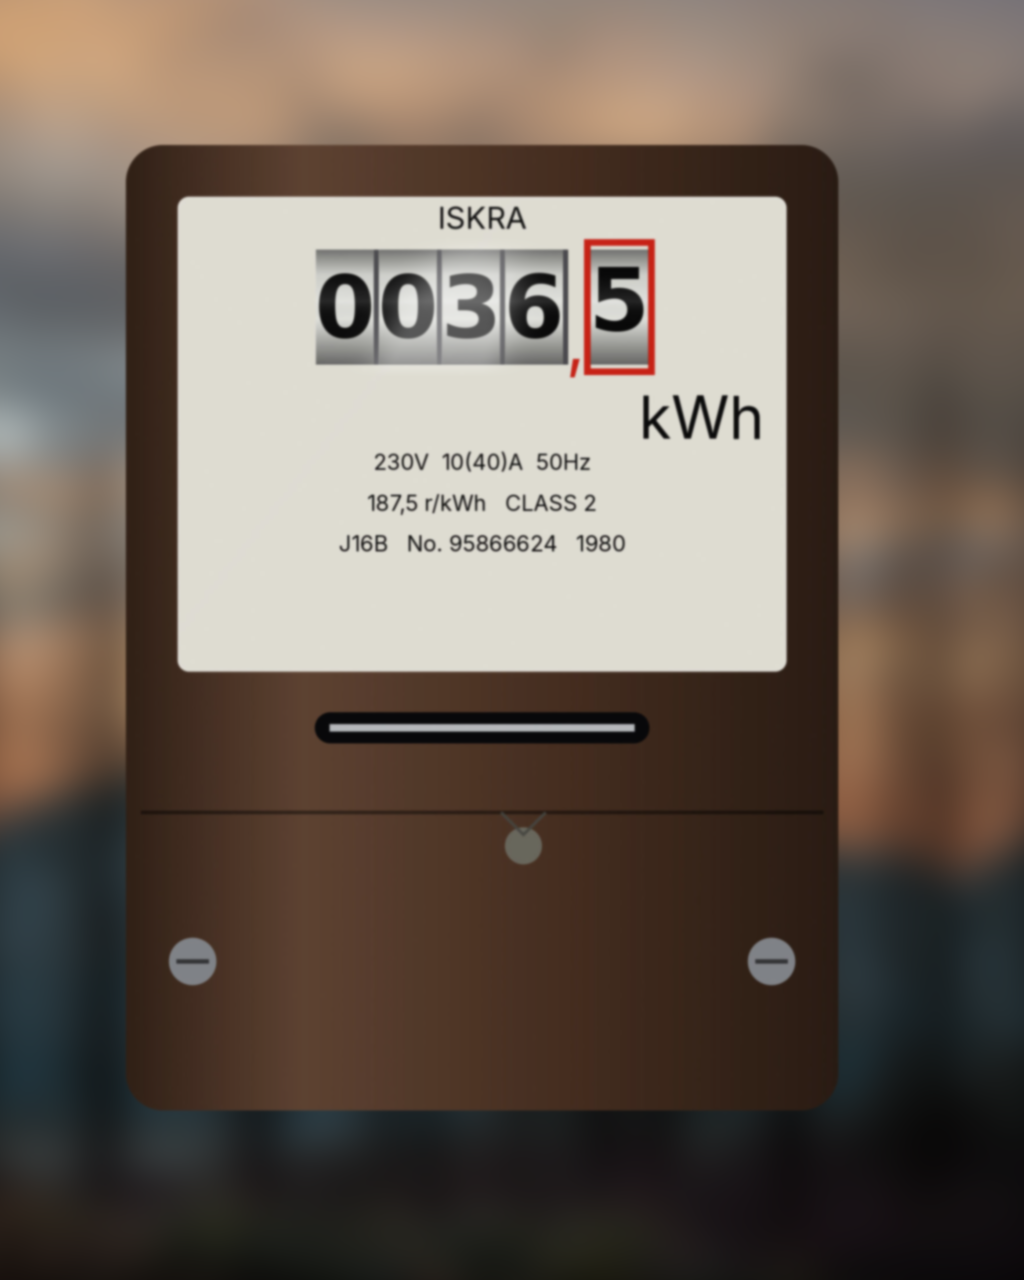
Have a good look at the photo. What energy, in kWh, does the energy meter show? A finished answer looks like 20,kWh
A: 36.5,kWh
